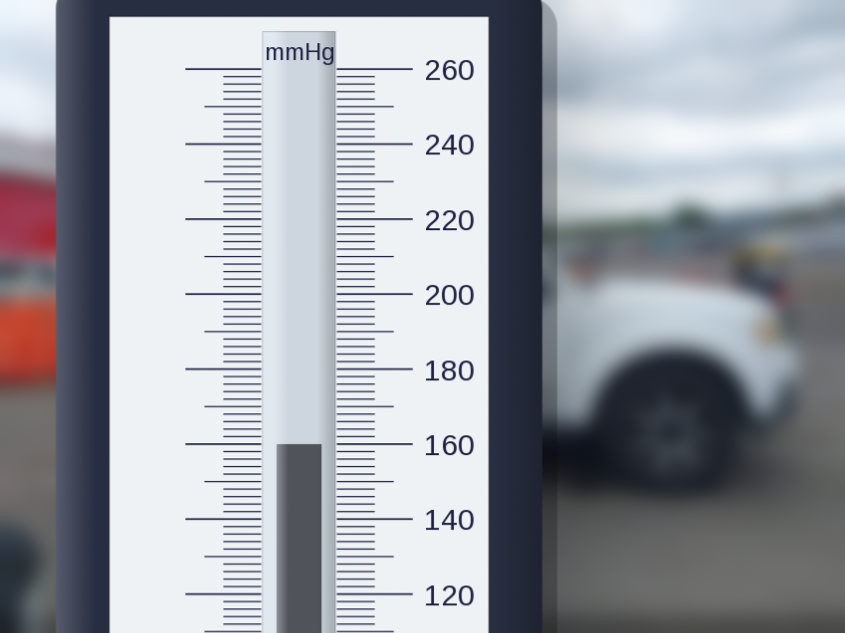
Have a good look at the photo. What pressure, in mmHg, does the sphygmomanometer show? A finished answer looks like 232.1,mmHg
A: 160,mmHg
